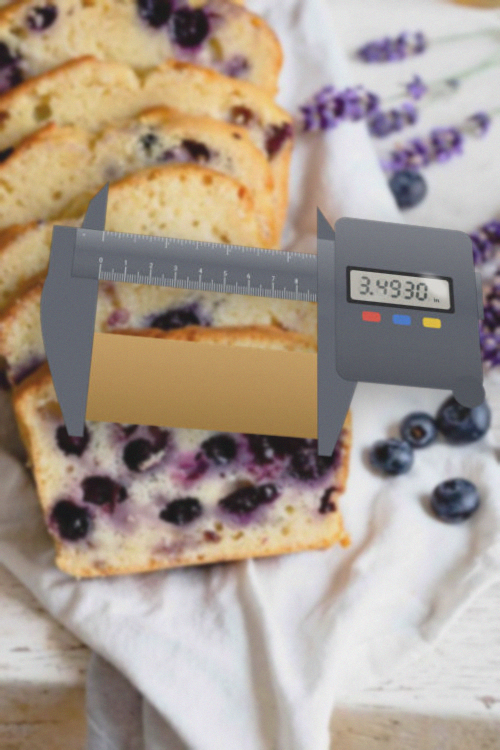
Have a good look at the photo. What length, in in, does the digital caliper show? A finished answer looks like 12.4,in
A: 3.4930,in
